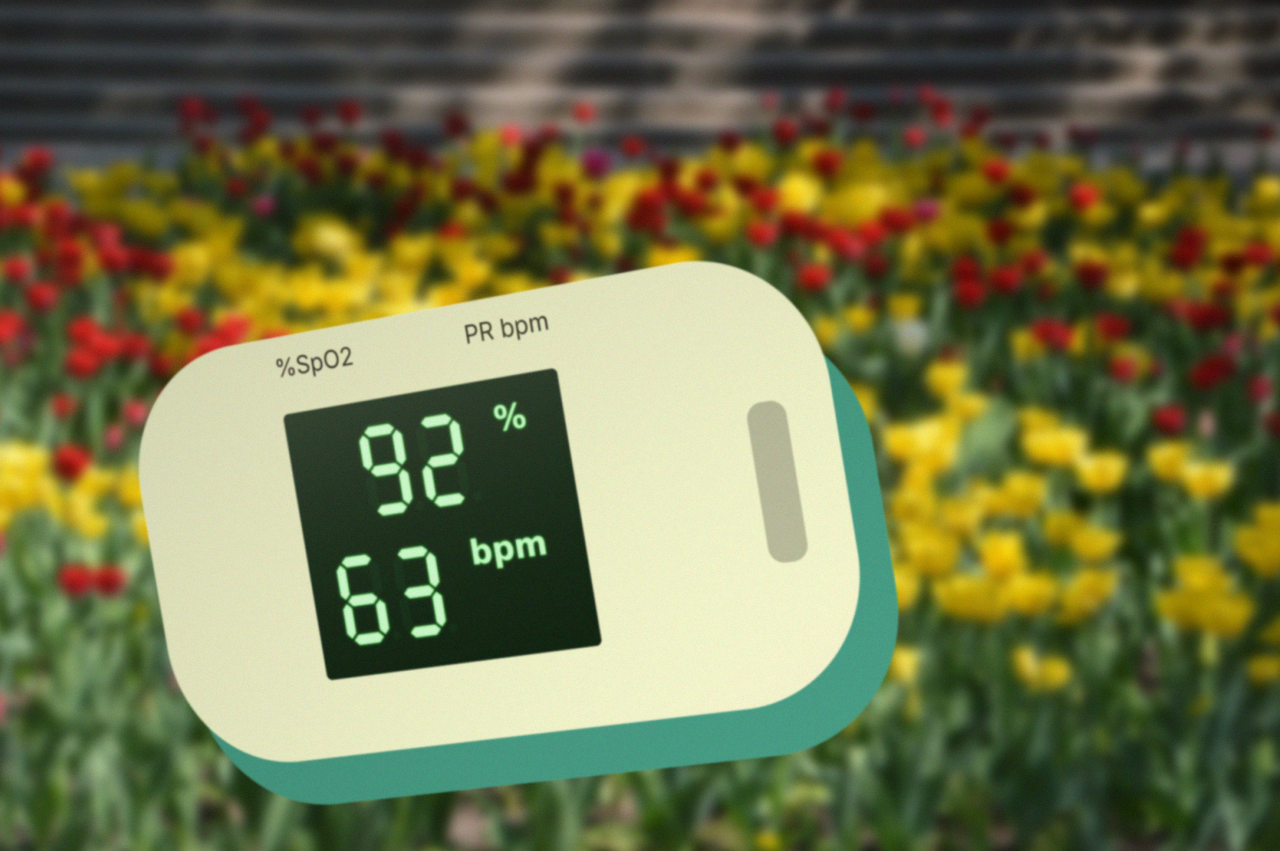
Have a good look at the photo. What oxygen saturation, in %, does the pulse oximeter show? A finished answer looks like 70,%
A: 92,%
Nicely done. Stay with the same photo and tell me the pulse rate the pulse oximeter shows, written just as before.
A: 63,bpm
